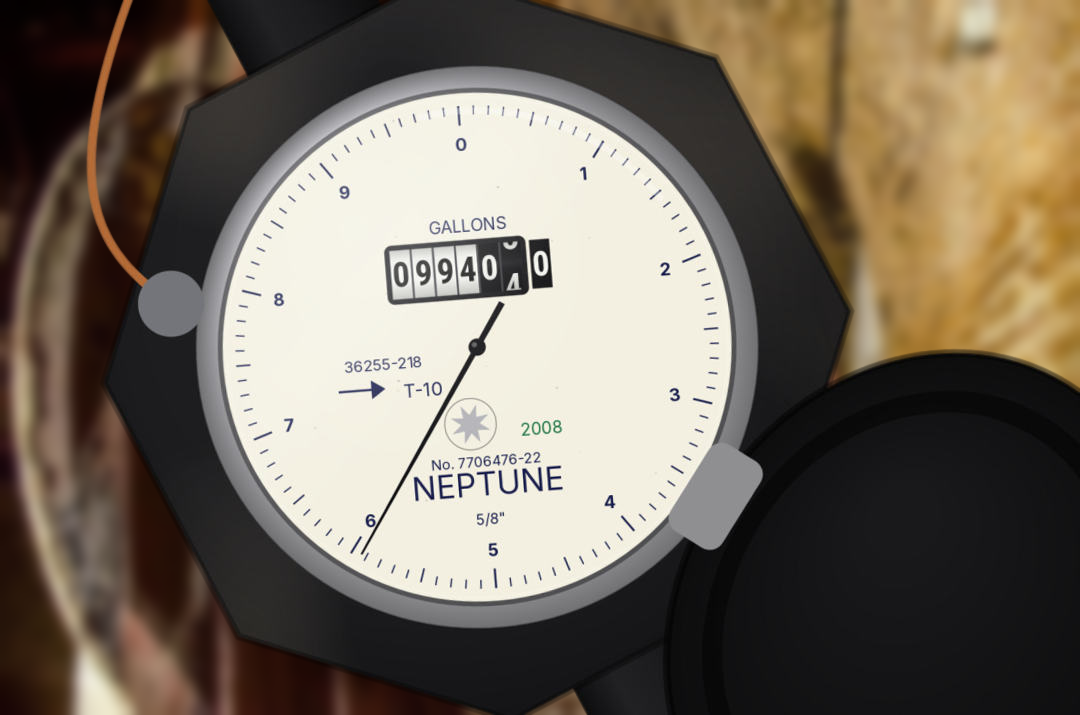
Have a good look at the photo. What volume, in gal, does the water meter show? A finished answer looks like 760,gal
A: 994035.9,gal
